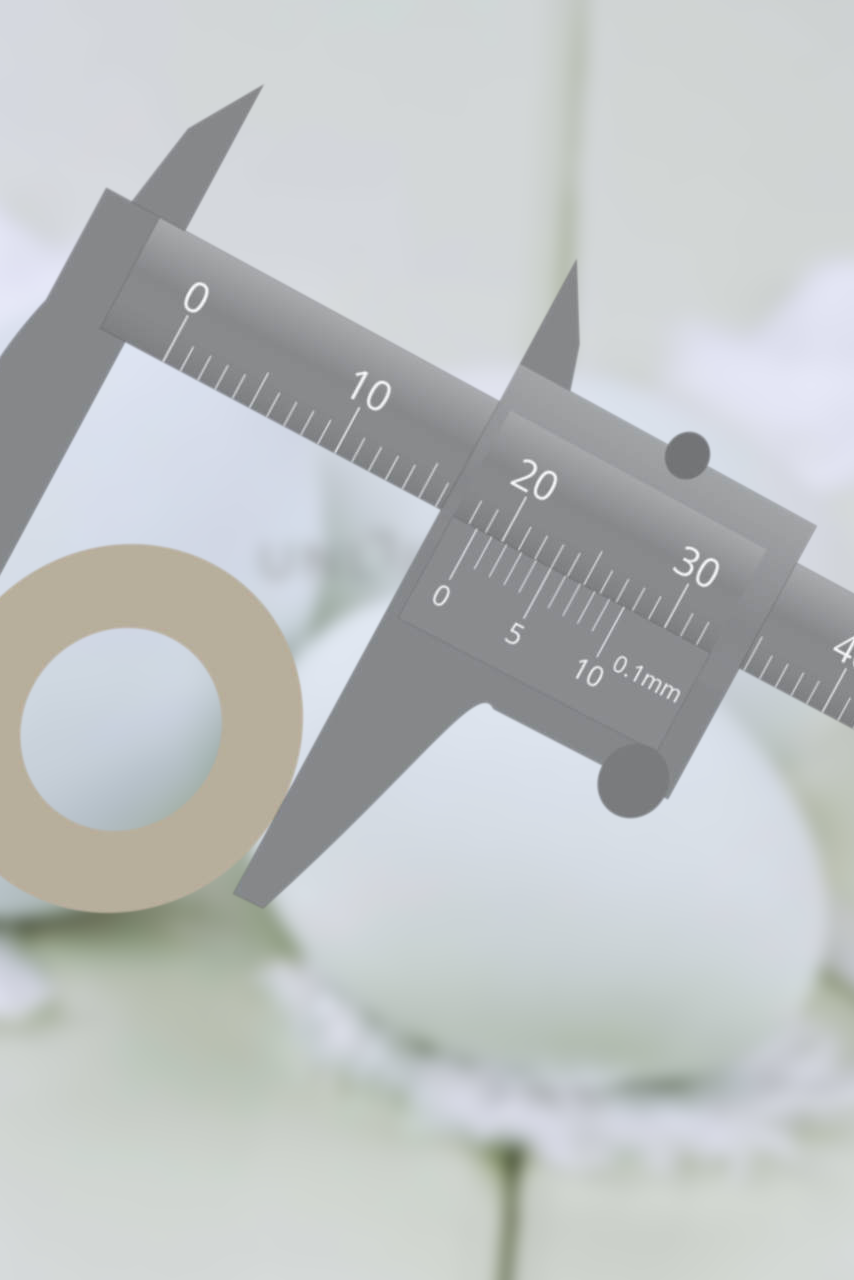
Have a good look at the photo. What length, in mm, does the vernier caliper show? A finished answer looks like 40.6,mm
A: 18.5,mm
